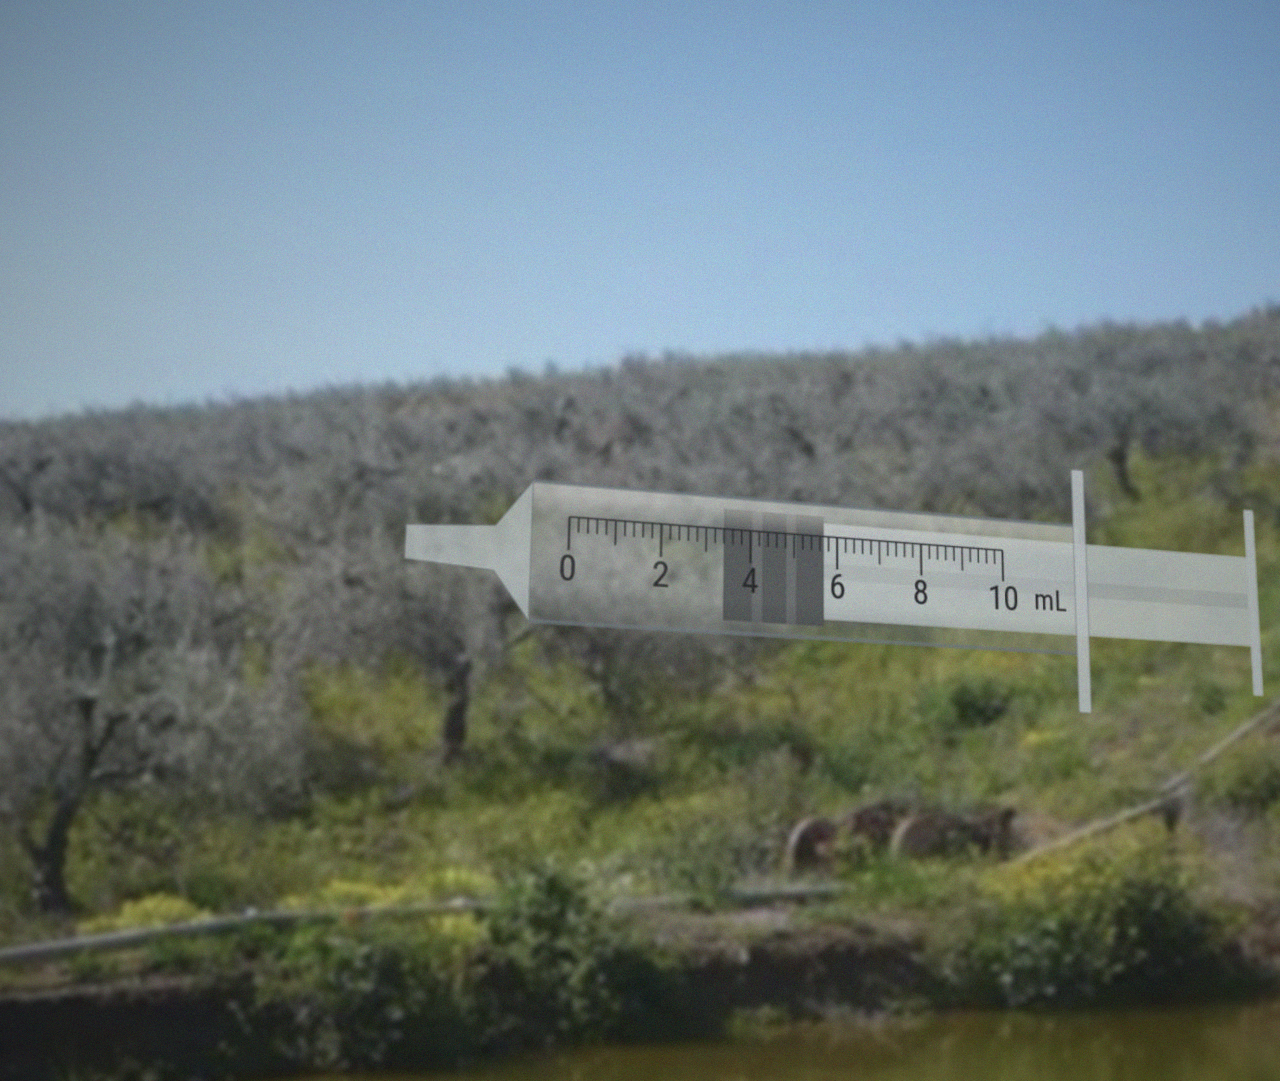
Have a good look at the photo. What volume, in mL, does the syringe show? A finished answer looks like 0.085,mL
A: 3.4,mL
